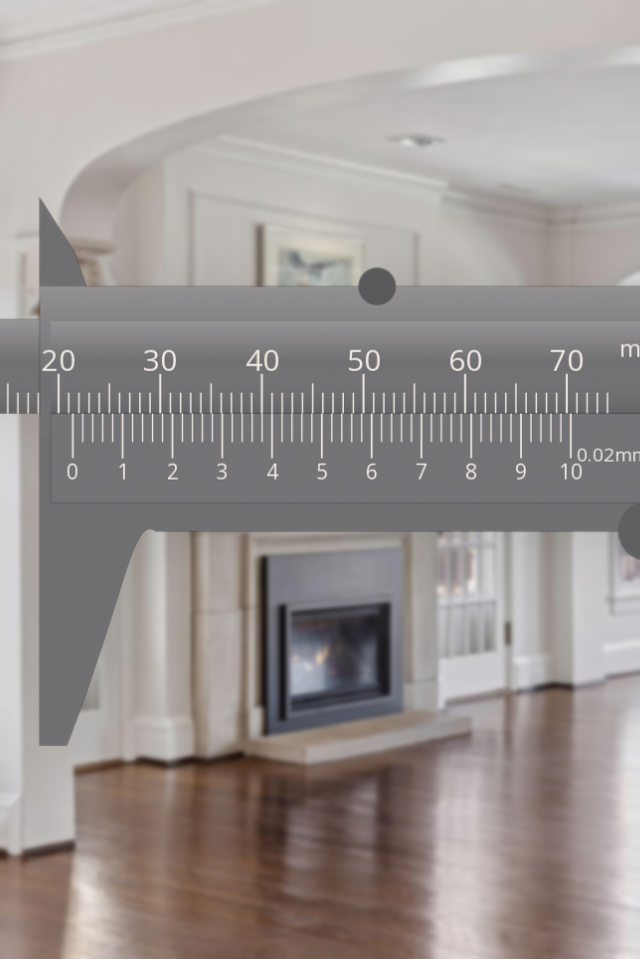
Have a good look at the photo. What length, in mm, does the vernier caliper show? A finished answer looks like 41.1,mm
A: 21.4,mm
